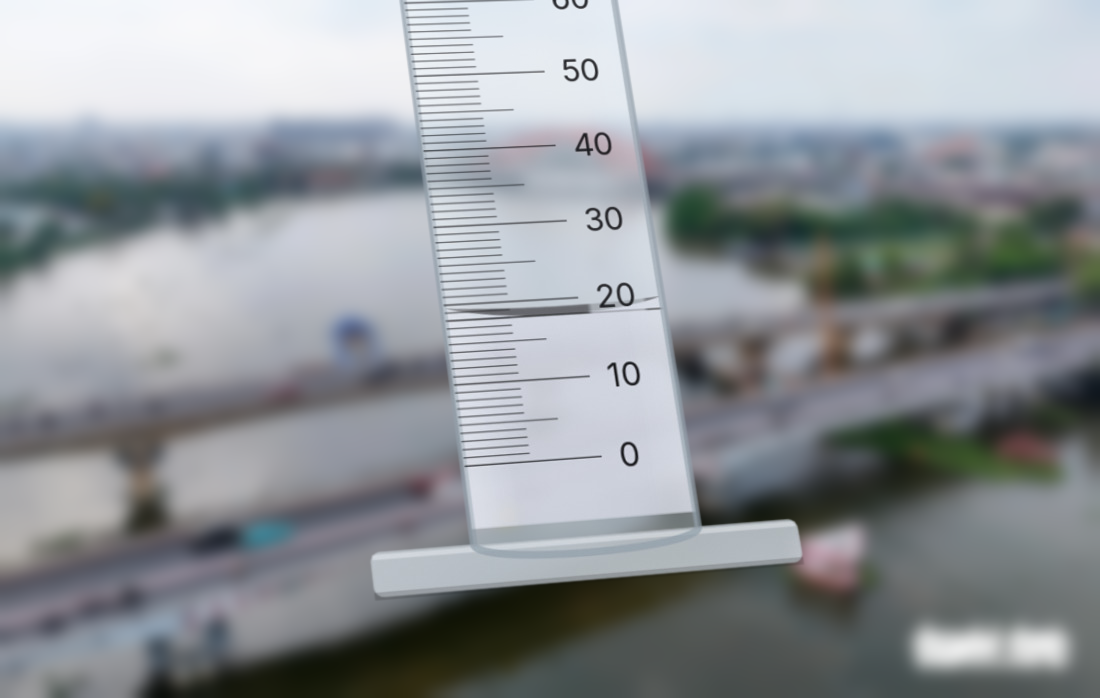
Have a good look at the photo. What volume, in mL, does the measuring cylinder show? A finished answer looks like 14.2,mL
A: 18,mL
